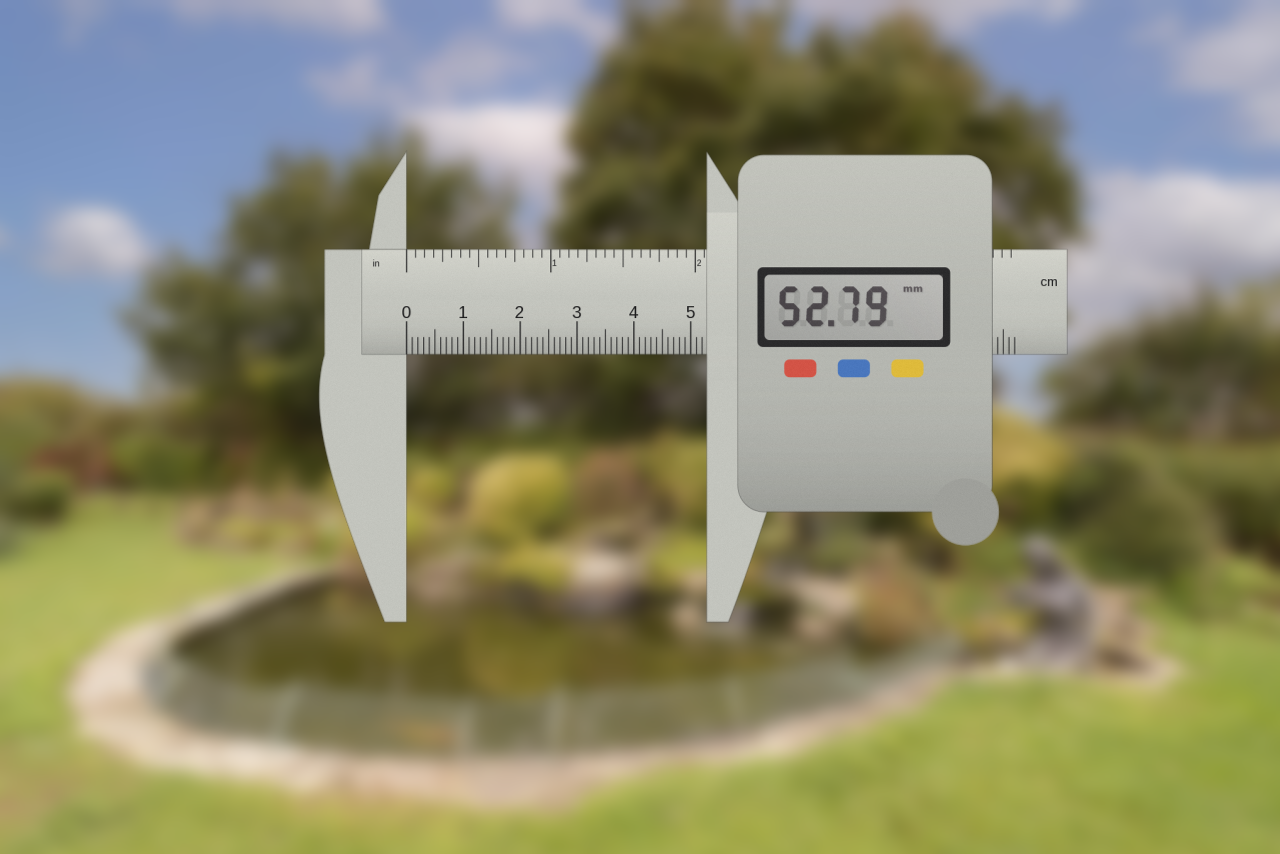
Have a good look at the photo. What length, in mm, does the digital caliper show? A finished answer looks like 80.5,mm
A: 52.79,mm
